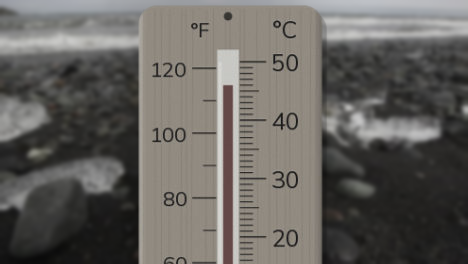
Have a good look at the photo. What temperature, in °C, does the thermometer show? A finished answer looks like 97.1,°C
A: 46,°C
